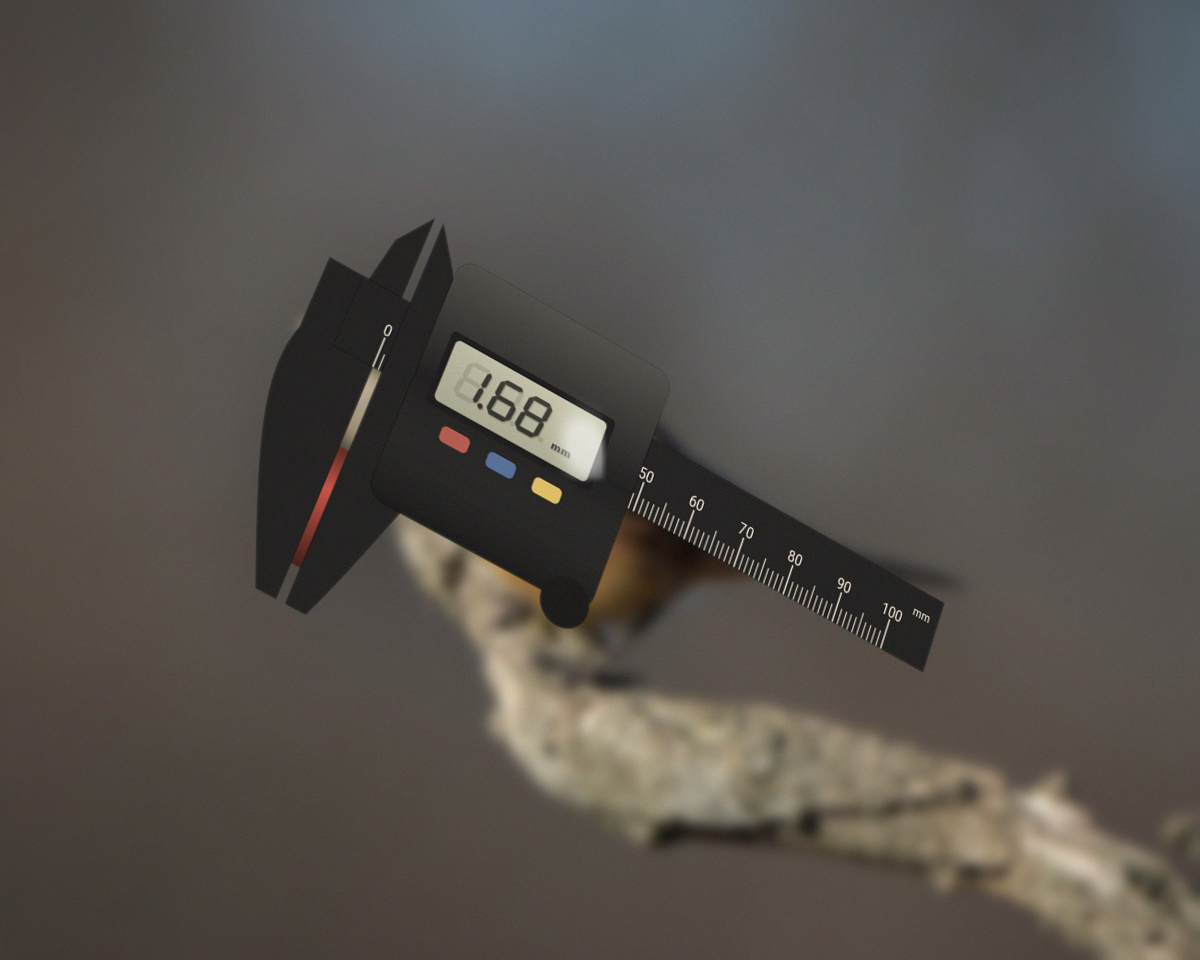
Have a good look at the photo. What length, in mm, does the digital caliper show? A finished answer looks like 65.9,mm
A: 1.68,mm
